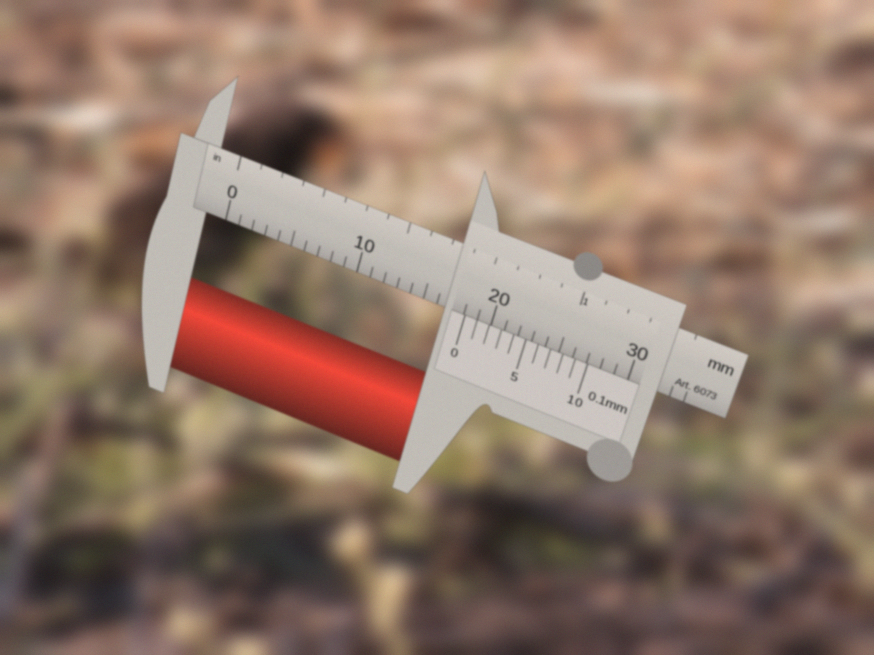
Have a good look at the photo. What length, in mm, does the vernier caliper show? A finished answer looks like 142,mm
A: 18.1,mm
